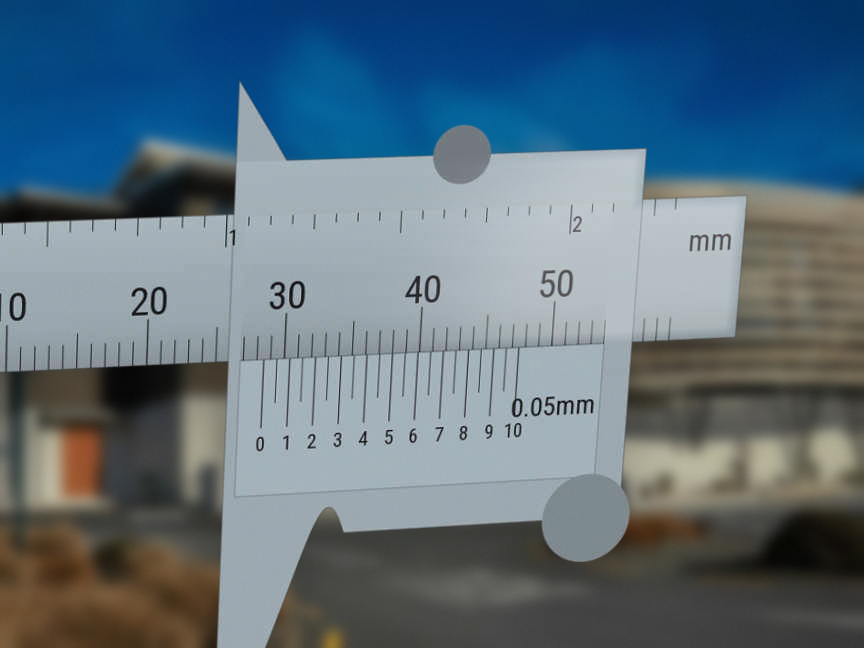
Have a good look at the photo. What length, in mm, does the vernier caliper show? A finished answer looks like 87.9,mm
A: 28.5,mm
